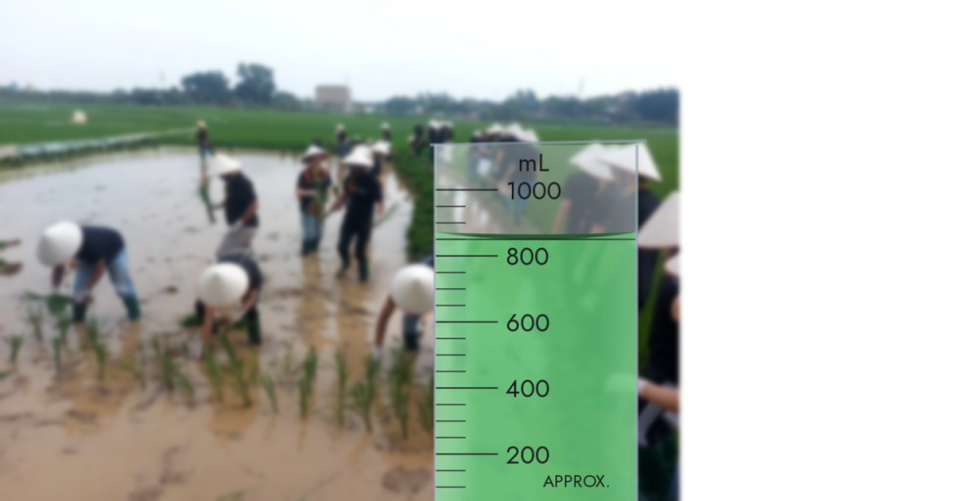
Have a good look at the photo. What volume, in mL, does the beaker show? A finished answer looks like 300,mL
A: 850,mL
